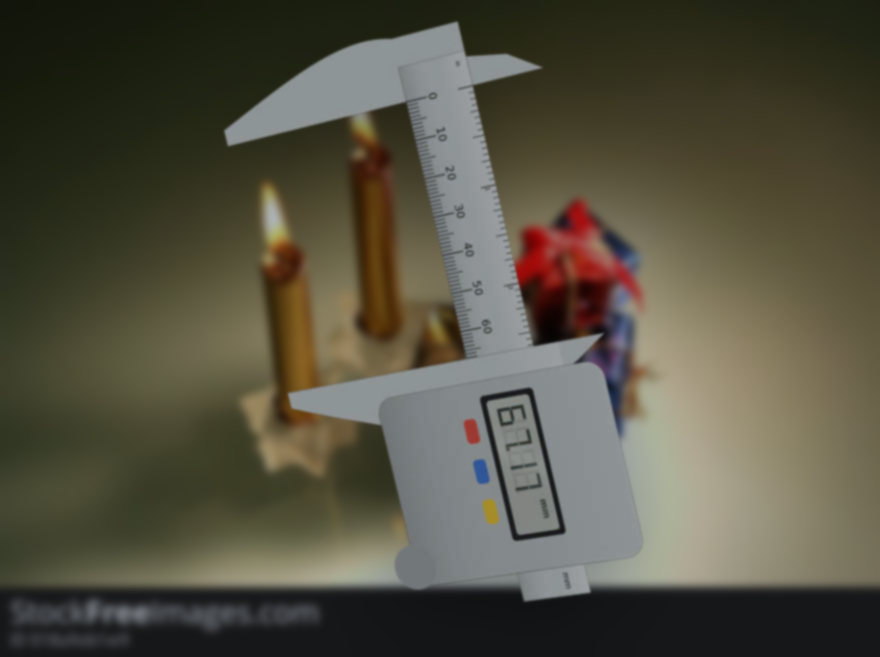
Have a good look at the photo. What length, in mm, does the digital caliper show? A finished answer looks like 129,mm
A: 67.17,mm
